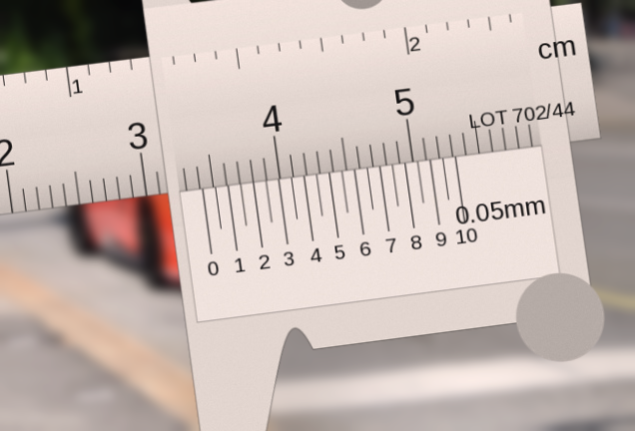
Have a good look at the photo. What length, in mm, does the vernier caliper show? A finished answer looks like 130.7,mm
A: 34.2,mm
